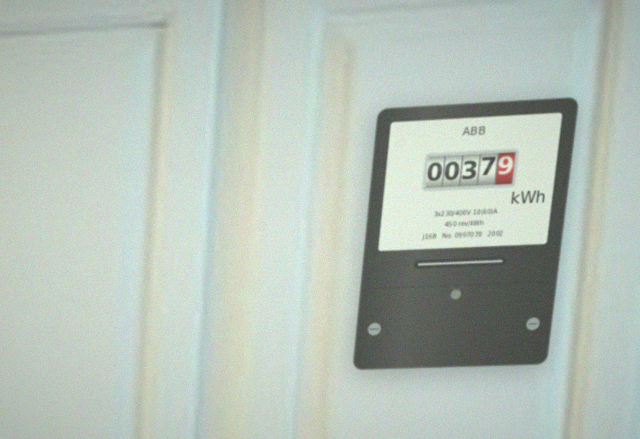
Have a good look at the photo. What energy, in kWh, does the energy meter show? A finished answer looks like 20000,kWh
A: 37.9,kWh
